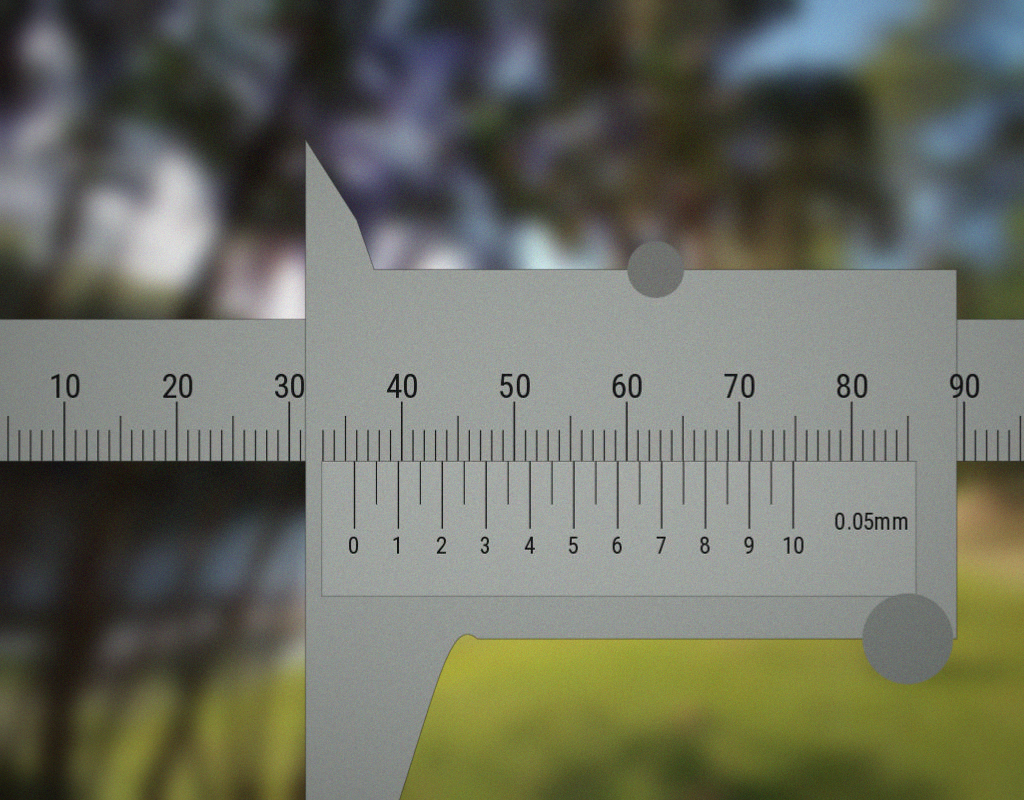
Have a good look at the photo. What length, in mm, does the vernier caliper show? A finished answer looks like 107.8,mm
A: 35.8,mm
